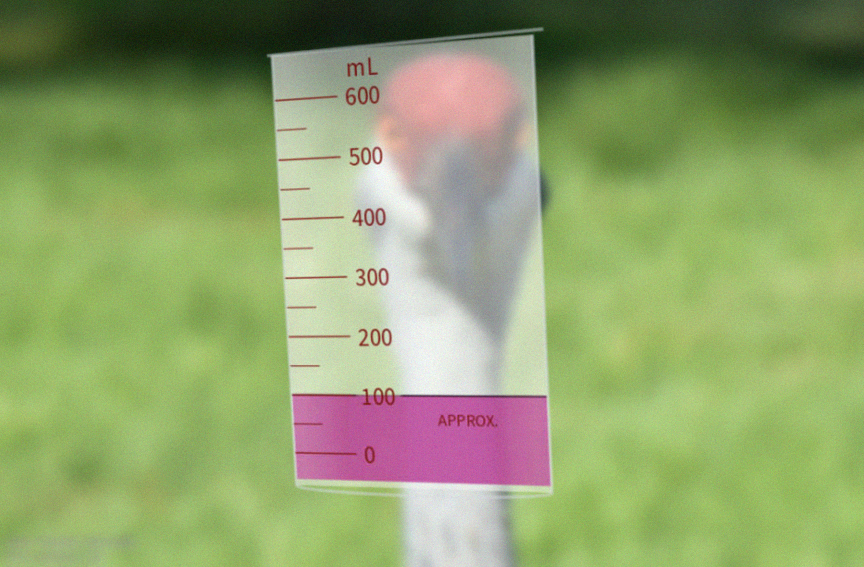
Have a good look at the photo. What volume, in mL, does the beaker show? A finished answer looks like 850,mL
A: 100,mL
